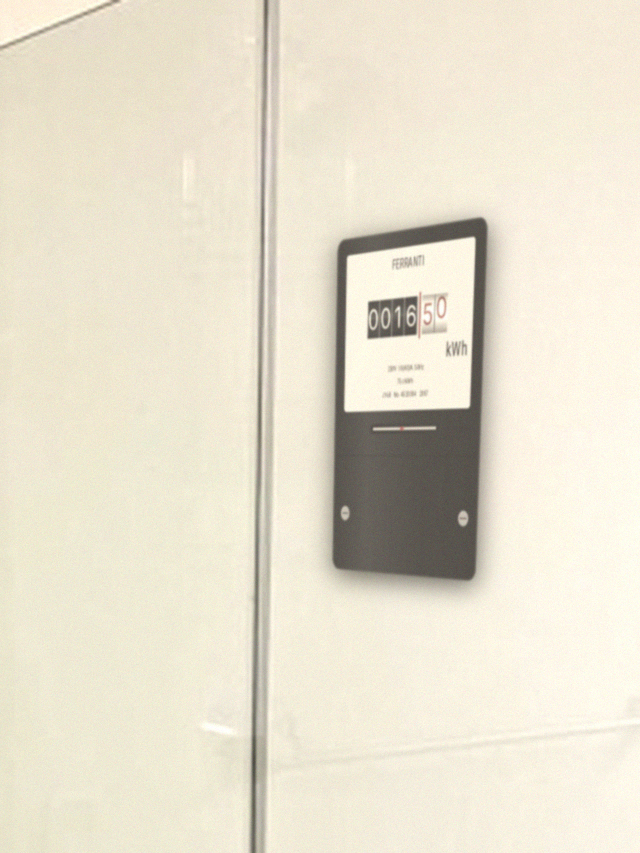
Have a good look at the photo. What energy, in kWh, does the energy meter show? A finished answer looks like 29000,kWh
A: 16.50,kWh
